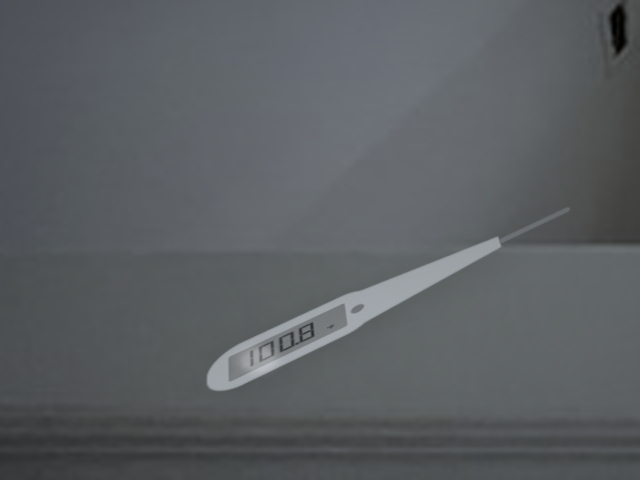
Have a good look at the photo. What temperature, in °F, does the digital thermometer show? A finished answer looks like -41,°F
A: 100.8,°F
